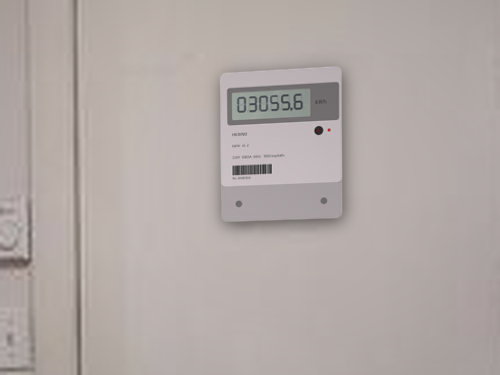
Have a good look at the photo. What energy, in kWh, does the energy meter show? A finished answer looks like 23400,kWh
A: 3055.6,kWh
